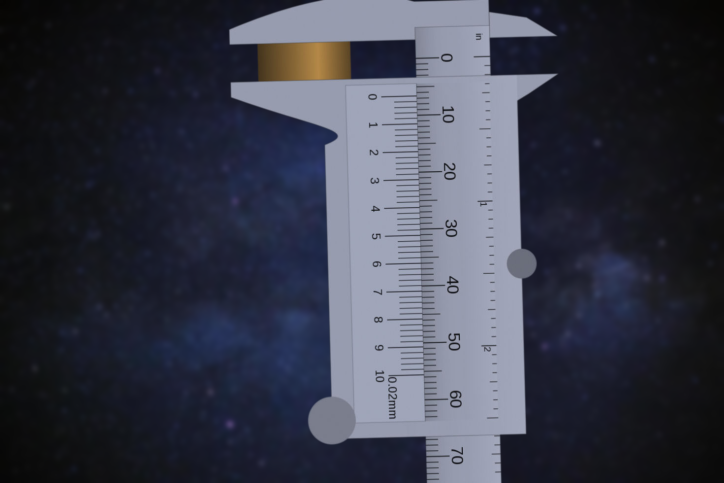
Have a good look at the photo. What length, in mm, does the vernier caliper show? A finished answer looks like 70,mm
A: 6.6,mm
